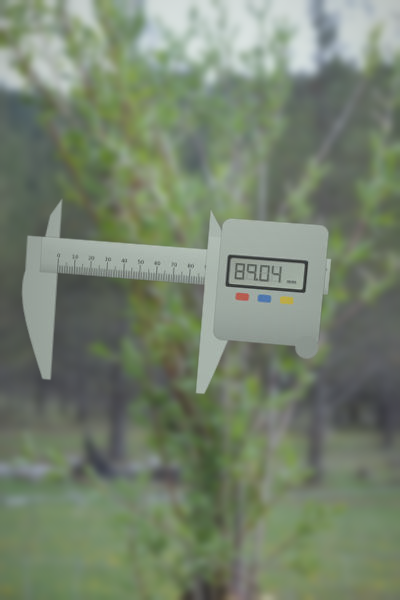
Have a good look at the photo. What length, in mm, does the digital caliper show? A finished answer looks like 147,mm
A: 89.04,mm
